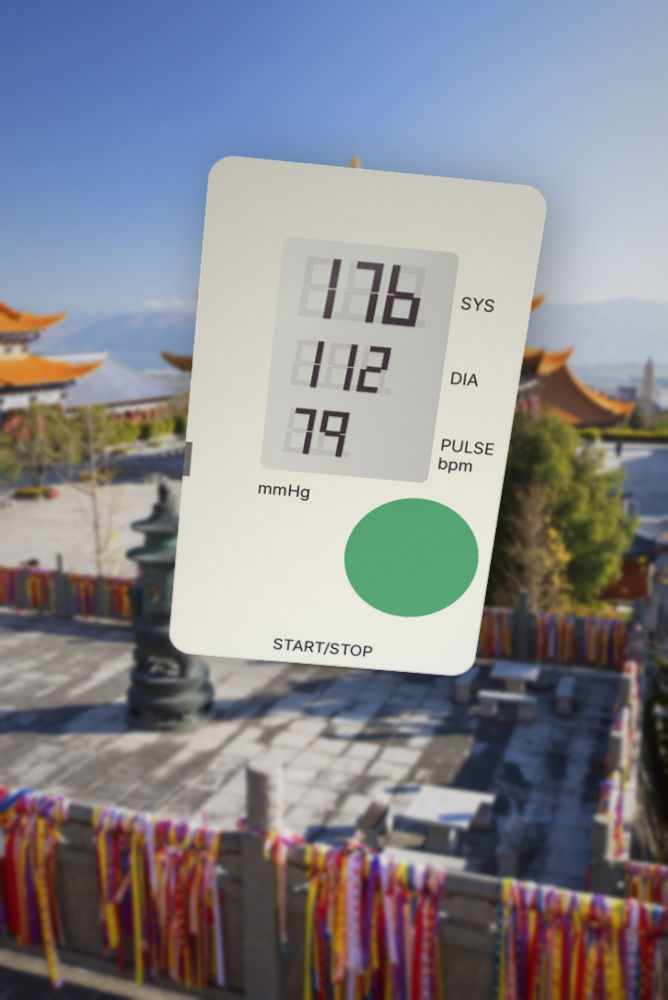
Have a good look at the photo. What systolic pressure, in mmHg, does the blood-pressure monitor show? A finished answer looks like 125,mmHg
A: 176,mmHg
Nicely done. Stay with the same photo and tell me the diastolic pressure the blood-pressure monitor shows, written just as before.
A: 112,mmHg
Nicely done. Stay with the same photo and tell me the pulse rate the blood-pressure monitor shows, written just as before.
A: 79,bpm
